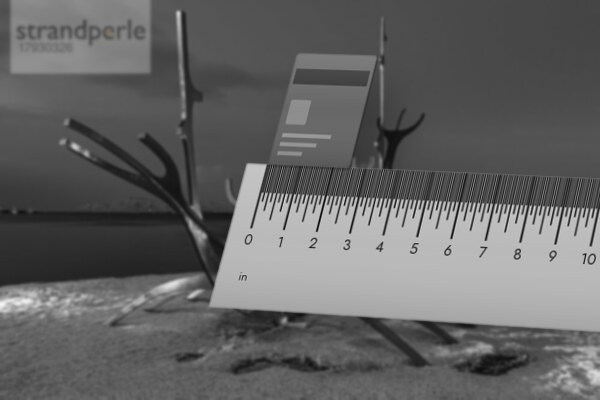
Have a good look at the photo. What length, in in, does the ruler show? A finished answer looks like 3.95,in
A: 2.5,in
